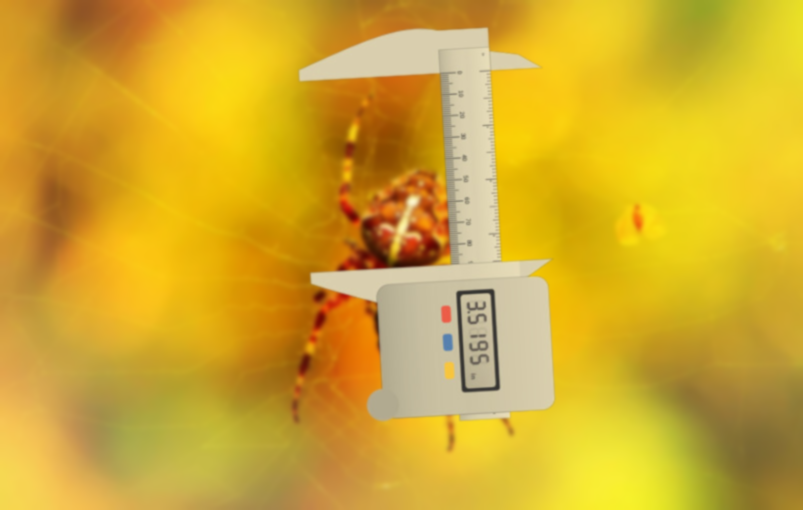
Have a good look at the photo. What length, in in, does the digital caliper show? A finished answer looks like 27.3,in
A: 3.5195,in
